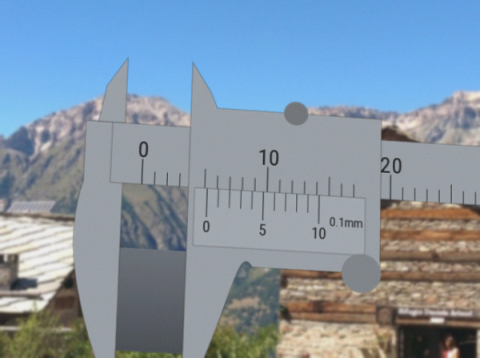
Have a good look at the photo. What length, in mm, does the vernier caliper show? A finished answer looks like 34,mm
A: 5.2,mm
